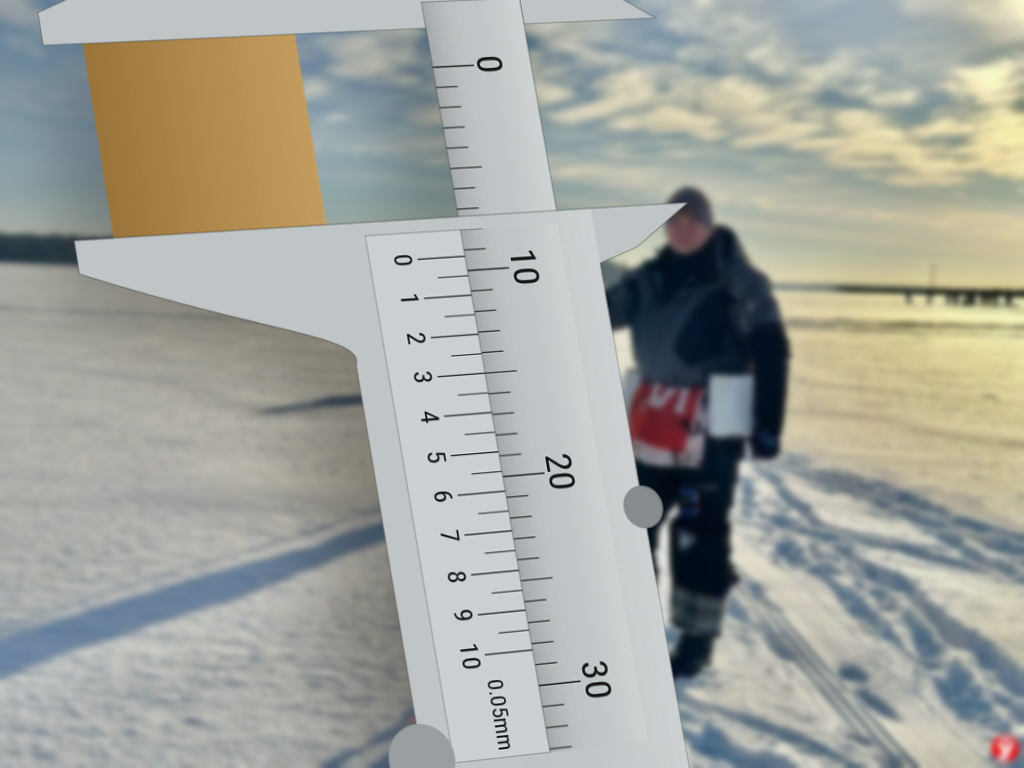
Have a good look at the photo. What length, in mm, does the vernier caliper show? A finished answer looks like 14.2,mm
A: 9.3,mm
